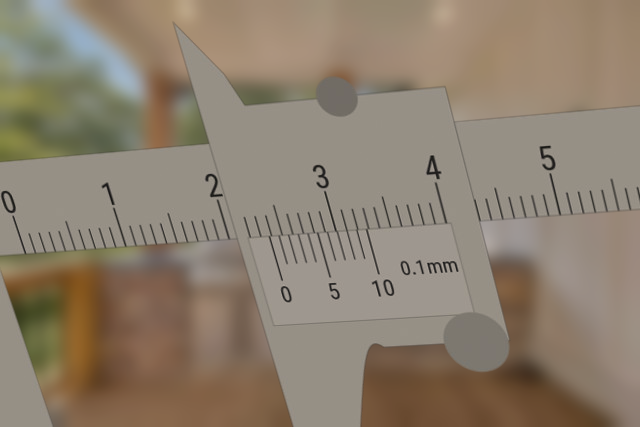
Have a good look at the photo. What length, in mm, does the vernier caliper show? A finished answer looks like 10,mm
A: 23.8,mm
